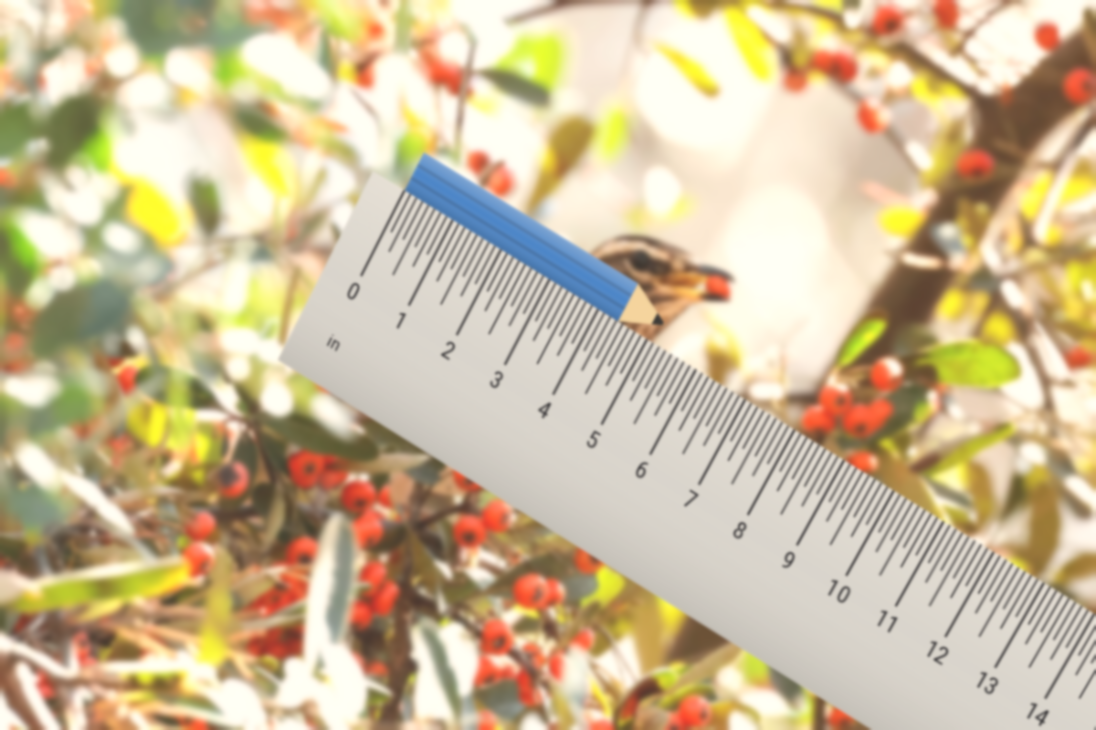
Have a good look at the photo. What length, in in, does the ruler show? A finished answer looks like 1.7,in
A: 5.125,in
